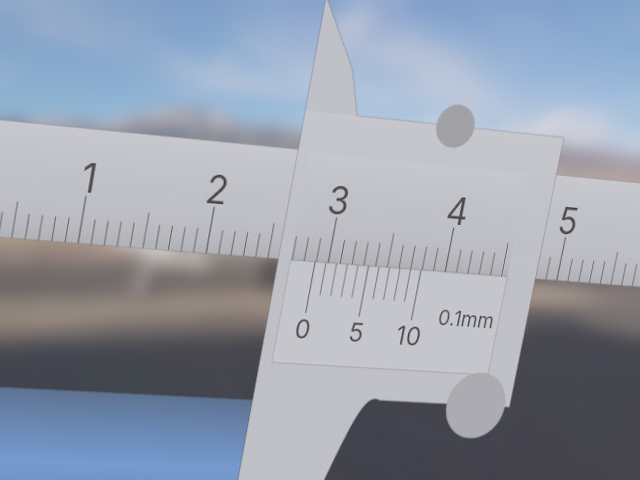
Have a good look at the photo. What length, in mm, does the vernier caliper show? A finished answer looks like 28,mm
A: 28.9,mm
